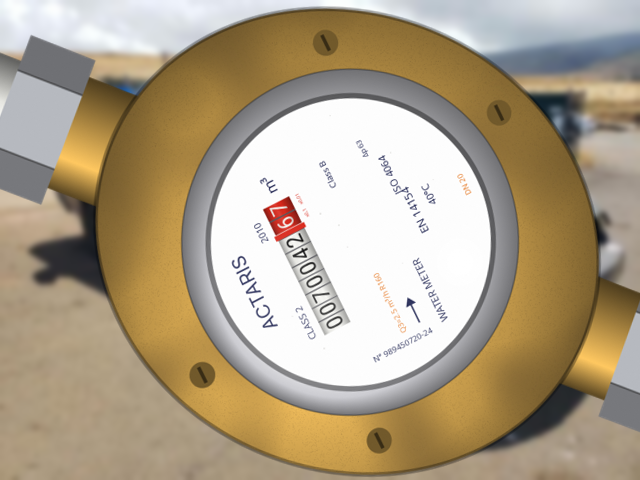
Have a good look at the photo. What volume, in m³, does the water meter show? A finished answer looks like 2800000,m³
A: 70042.67,m³
